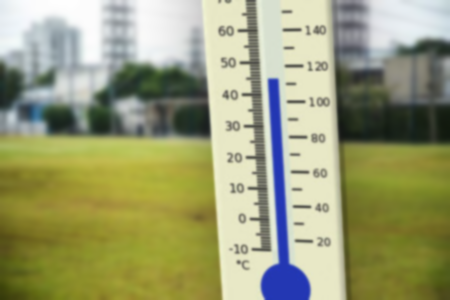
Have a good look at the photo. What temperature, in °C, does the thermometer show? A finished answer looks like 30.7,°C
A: 45,°C
